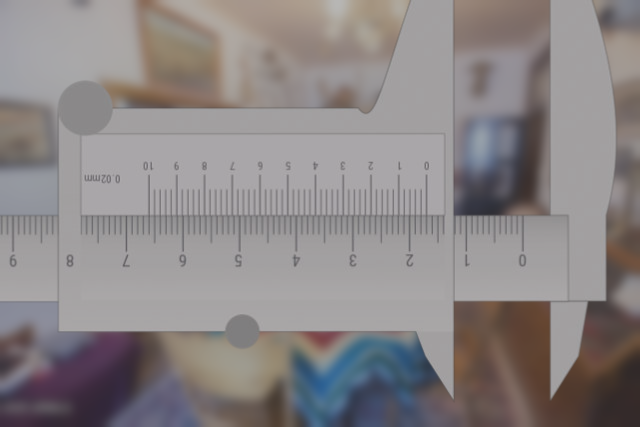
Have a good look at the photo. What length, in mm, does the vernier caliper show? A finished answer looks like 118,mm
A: 17.0,mm
